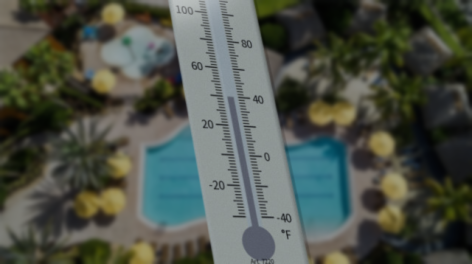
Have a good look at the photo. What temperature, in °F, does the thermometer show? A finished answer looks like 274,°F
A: 40,°F
